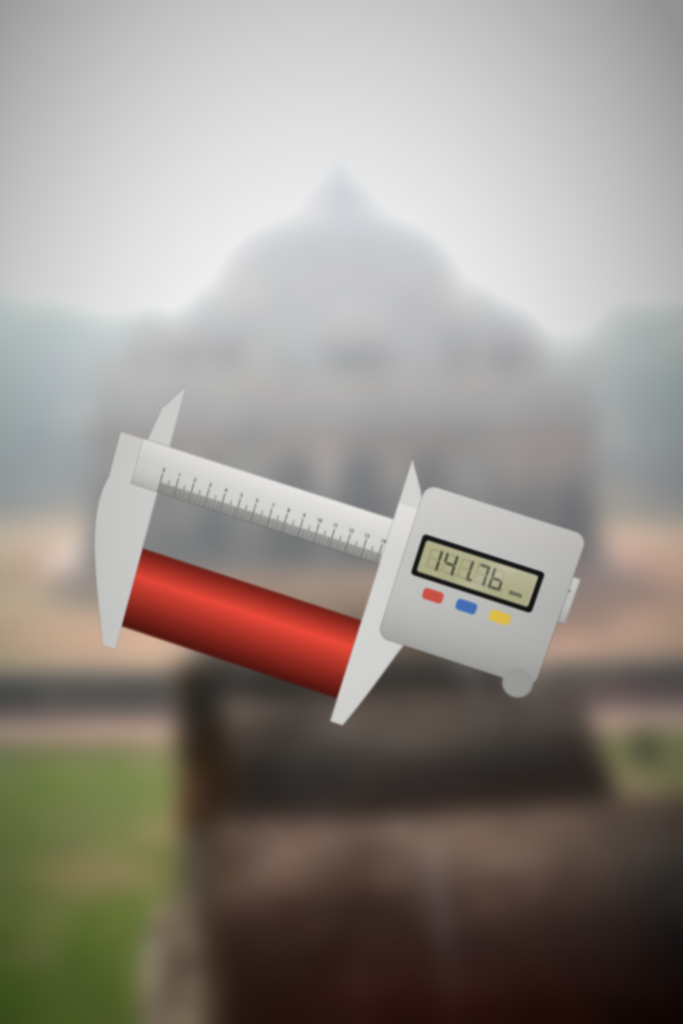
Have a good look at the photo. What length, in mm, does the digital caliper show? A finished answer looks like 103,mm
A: 141.76,mm
